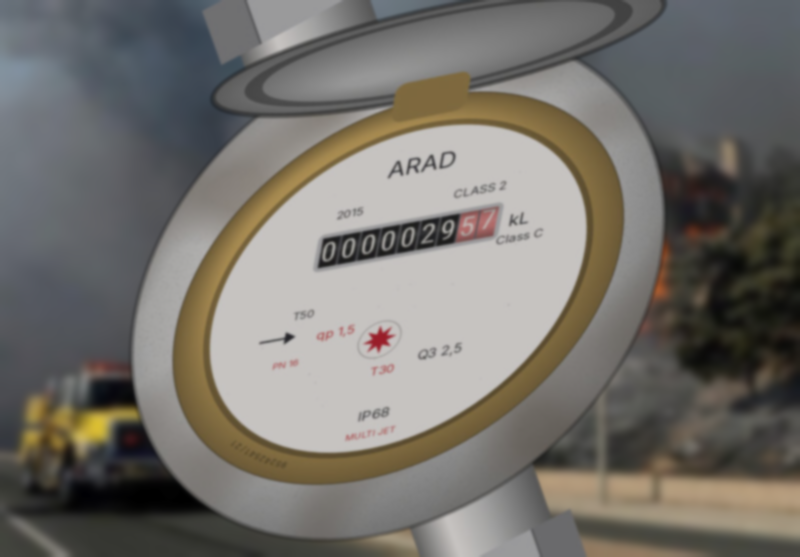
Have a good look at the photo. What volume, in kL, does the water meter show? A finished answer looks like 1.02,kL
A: 29.57,kL
